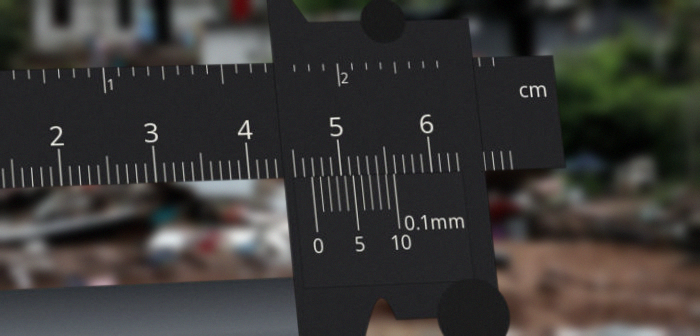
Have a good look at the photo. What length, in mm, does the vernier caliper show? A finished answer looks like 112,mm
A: 46.8,mm
